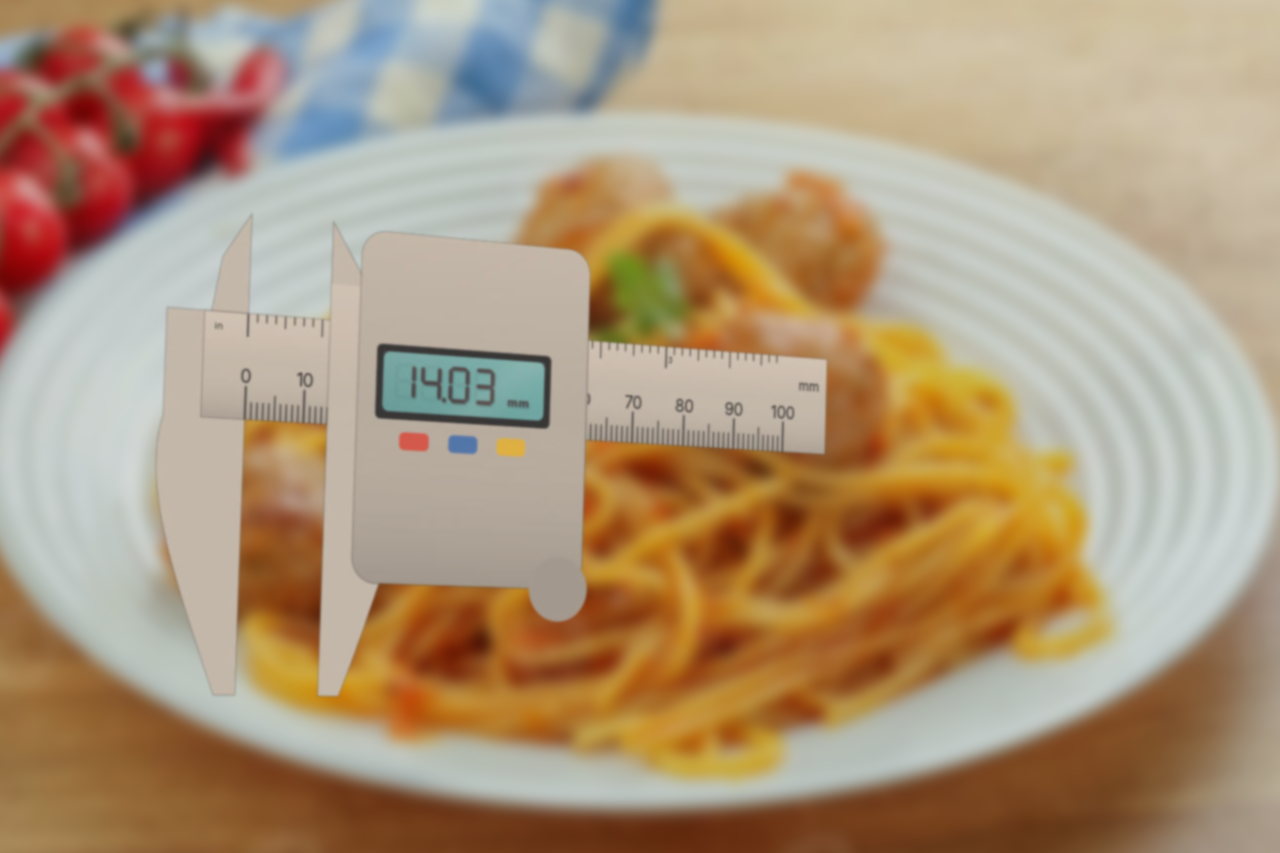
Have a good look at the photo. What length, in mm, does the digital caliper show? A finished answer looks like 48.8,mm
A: 14.03,mm
